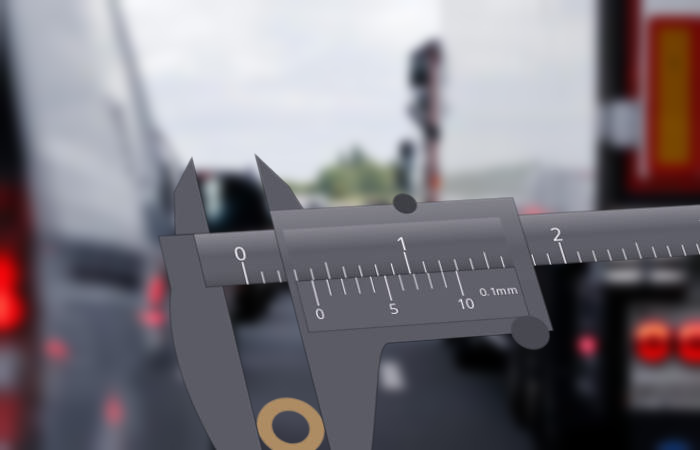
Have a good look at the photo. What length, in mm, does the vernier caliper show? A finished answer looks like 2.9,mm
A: 3.9,mm
